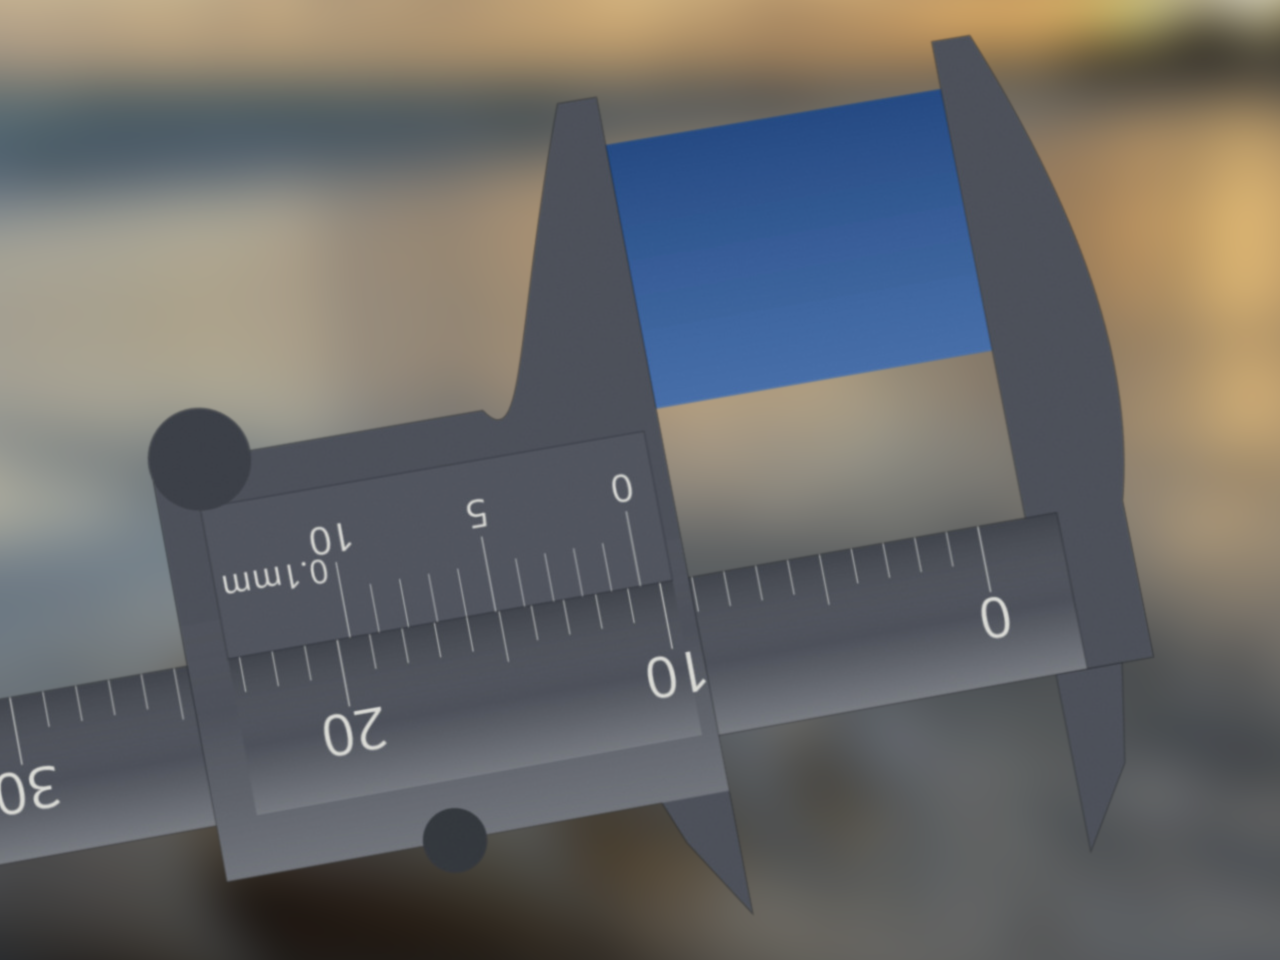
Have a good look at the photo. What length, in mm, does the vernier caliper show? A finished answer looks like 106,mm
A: 10.6,mm
